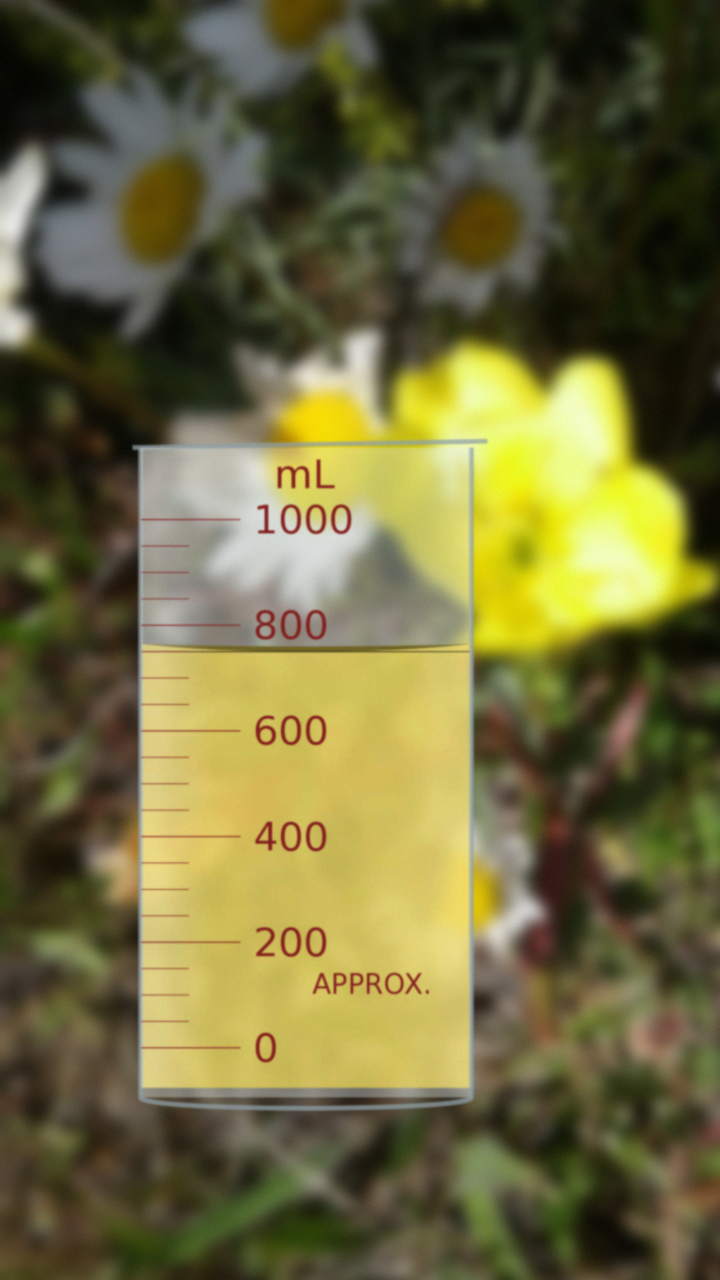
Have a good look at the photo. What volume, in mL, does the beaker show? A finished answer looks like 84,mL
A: 750,mL
